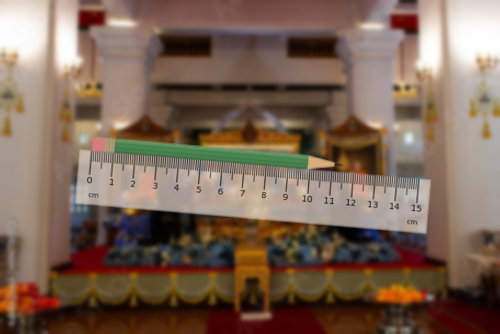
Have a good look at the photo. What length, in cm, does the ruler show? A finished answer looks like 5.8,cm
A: 11.5,cm
